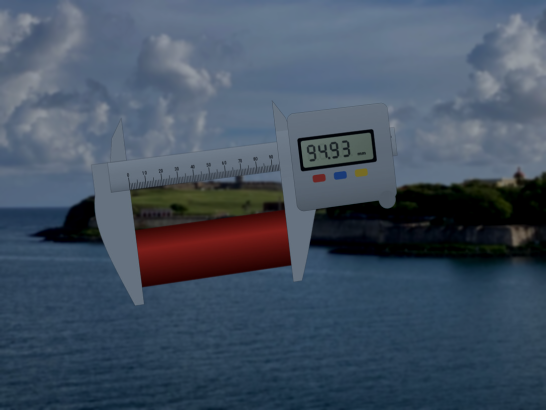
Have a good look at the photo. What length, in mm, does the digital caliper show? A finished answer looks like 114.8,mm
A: 94.93,mm
